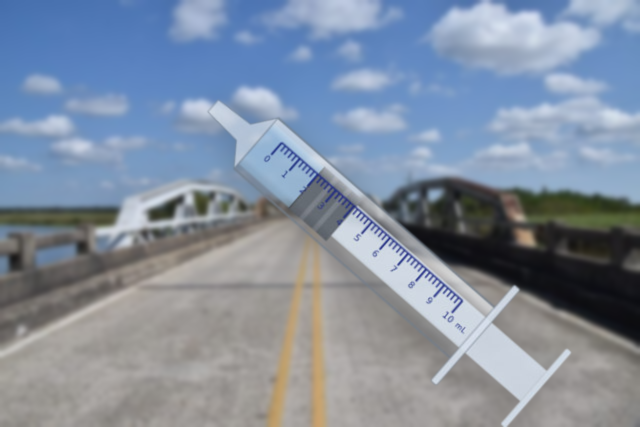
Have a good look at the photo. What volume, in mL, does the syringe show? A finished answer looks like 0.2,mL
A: 2,mL
